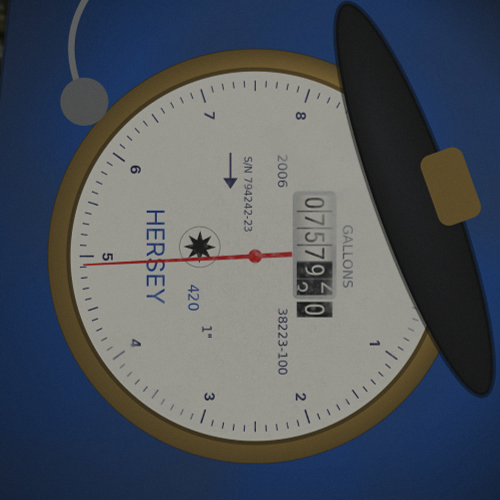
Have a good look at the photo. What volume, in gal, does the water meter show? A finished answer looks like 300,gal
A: 757924.9,gal
